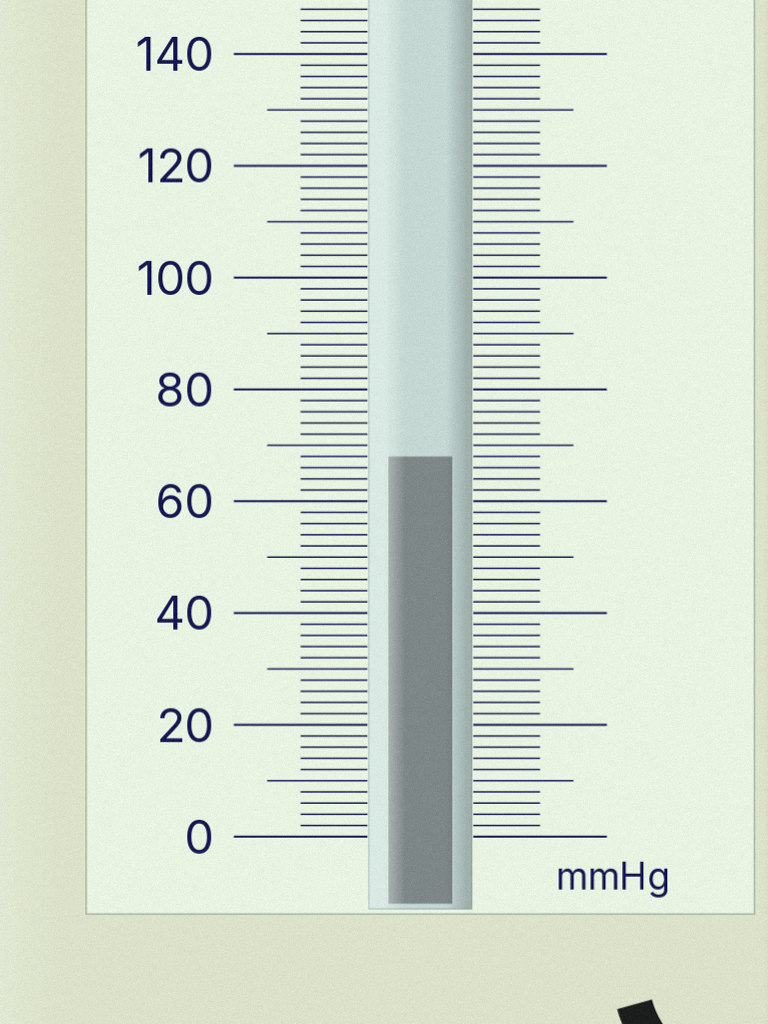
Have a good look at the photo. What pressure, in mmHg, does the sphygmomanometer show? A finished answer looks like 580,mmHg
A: 68,mmHg
